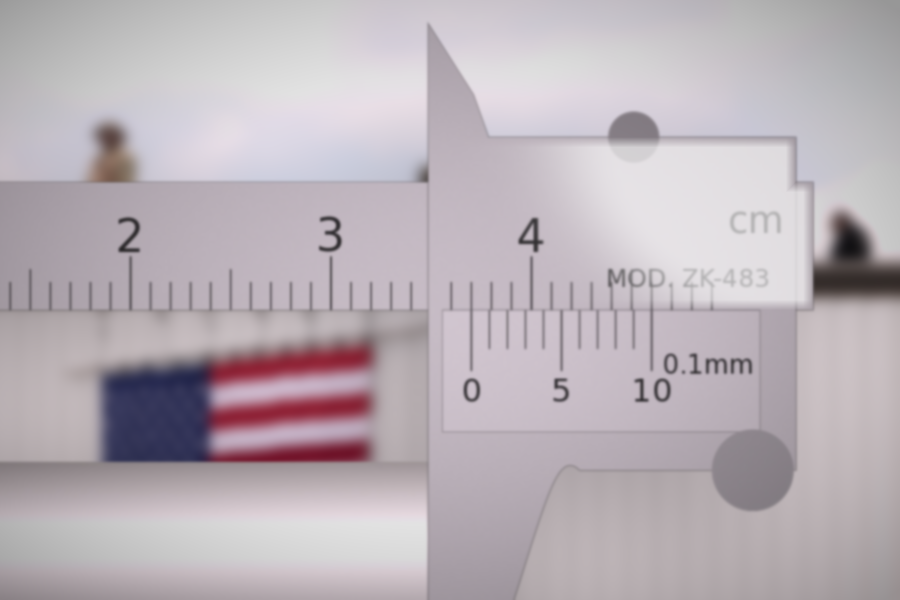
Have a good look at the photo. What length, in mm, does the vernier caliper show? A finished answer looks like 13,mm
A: 37.0,mm
